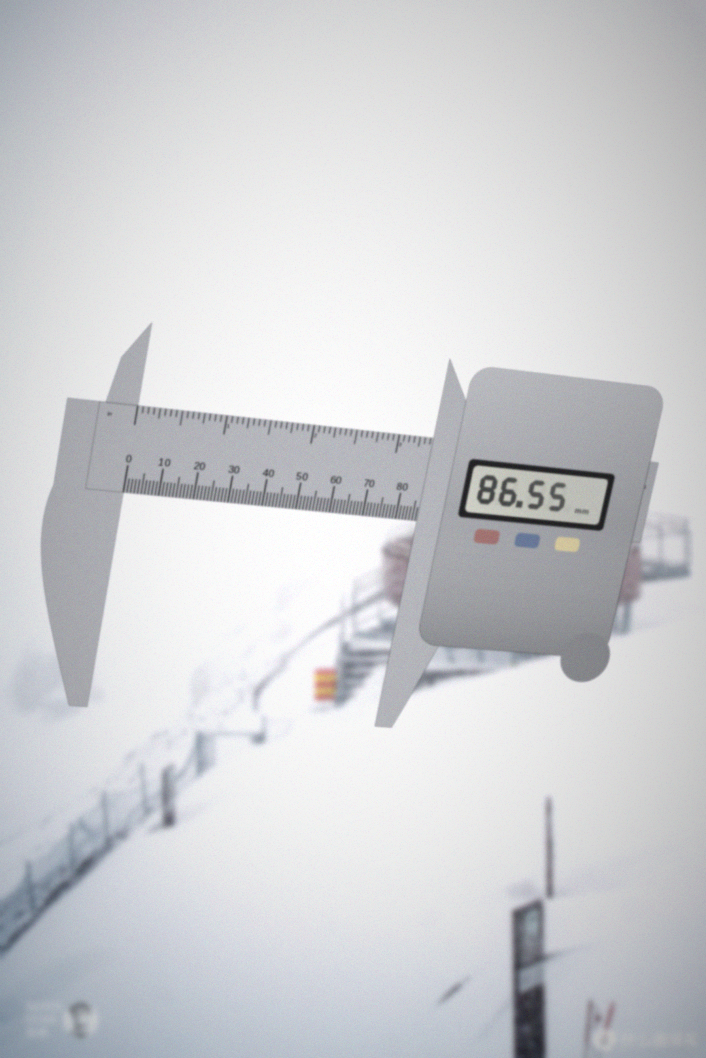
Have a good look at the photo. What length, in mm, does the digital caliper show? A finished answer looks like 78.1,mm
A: 86.55,mm
